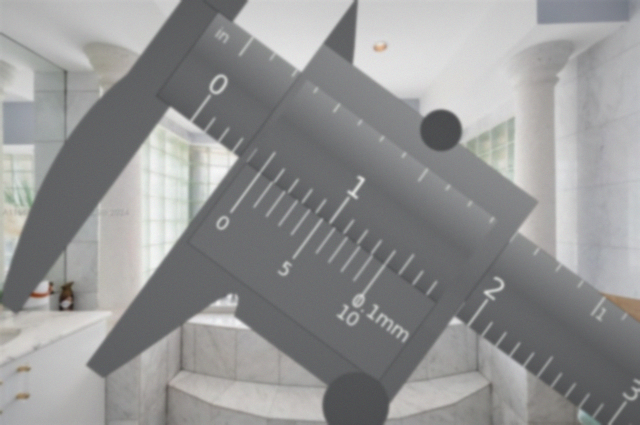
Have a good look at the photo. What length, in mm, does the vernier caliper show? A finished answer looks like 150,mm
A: 5.0,mm
